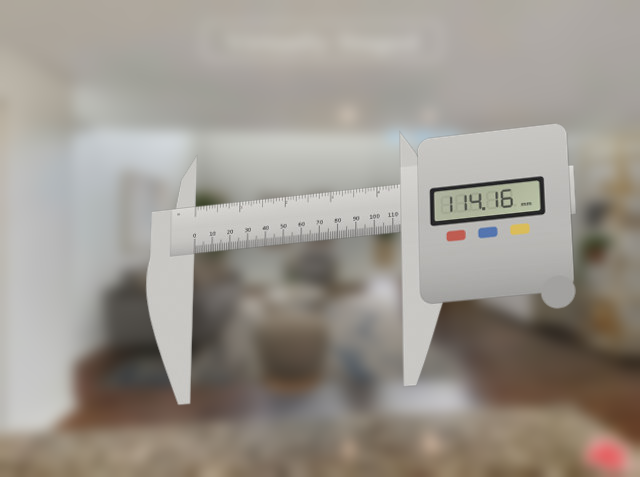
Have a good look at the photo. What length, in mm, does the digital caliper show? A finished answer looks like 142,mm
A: 114.16,mm
